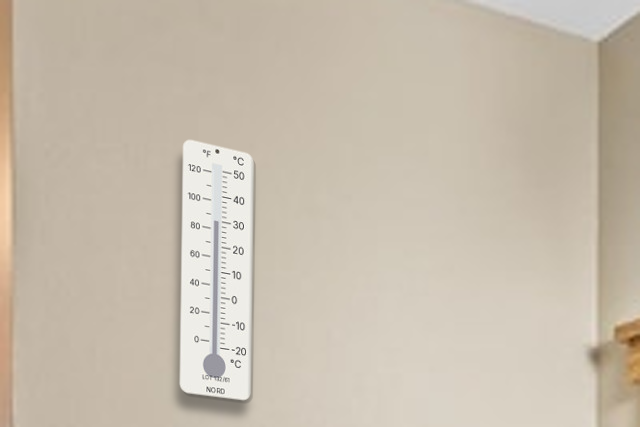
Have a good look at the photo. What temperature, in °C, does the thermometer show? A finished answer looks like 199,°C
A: 30,°C
